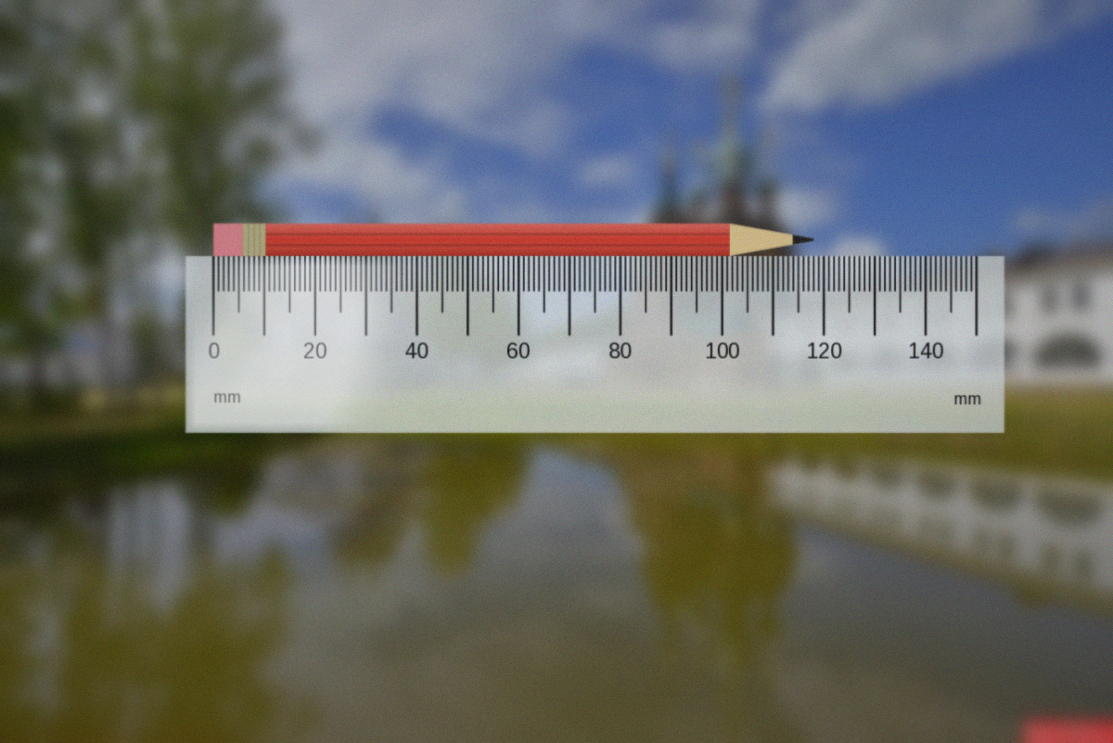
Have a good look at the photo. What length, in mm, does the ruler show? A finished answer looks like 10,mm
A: 118,mm
